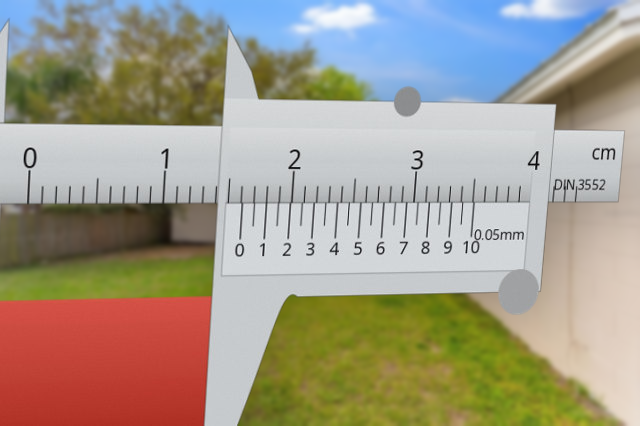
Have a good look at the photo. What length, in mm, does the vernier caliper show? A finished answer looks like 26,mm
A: 16.1,mm
